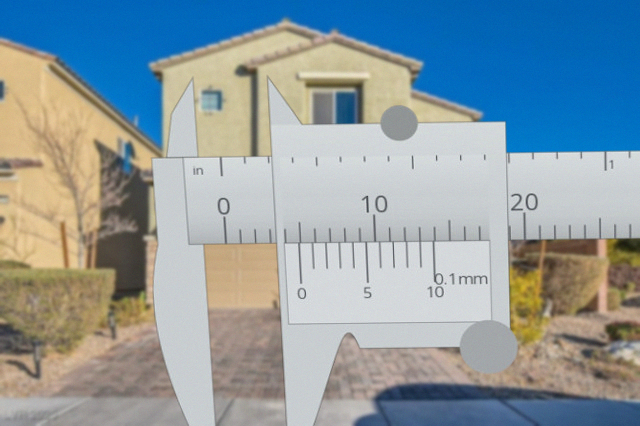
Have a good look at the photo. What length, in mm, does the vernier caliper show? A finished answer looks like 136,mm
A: 4.9,mm
